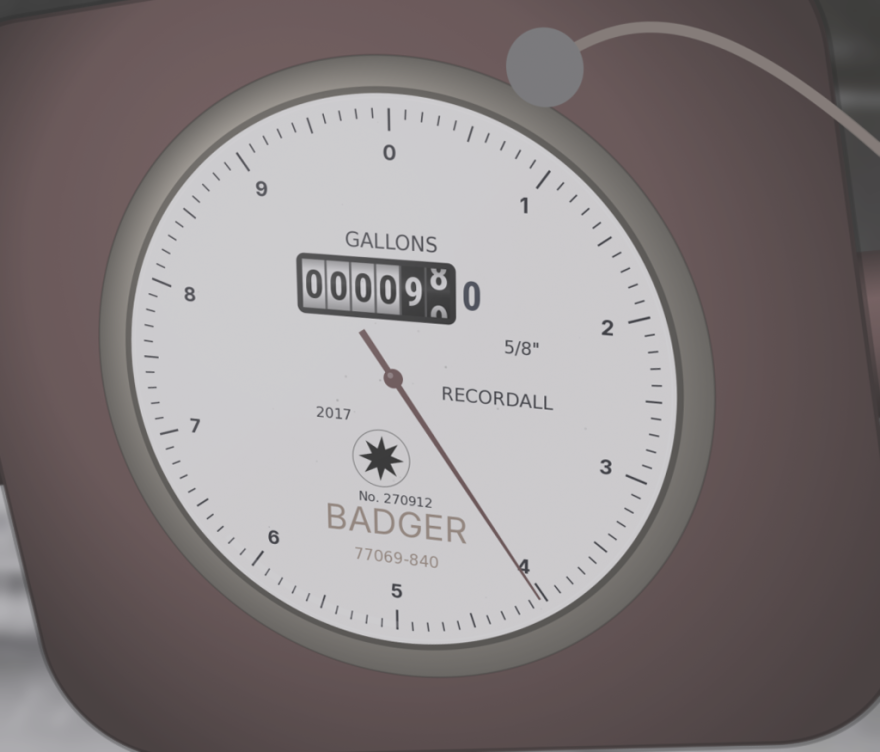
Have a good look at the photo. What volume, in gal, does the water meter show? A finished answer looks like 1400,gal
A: 984.0,gal
